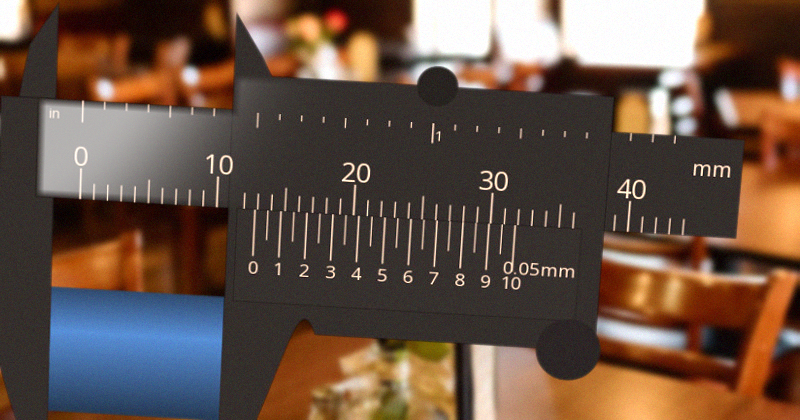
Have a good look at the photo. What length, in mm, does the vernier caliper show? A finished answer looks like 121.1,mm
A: 12.8,mm
